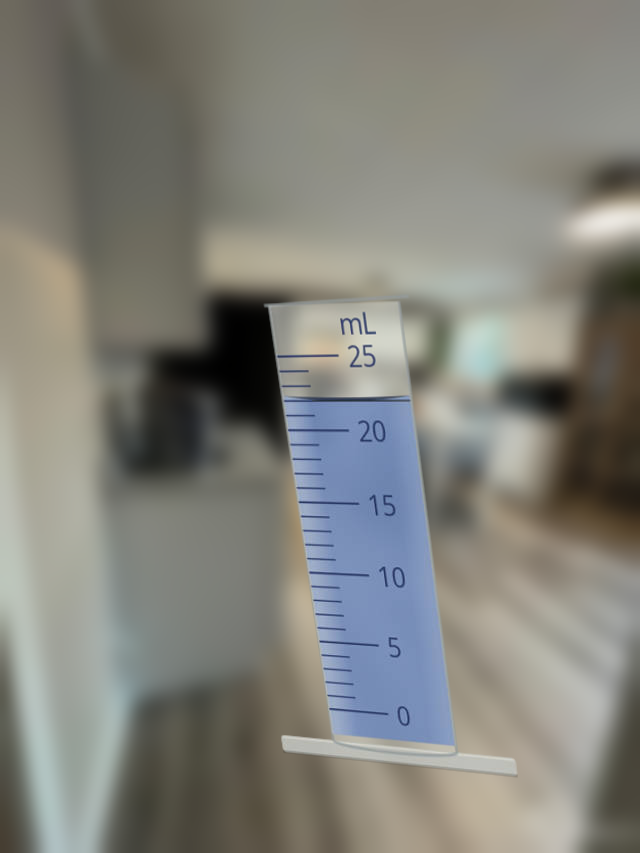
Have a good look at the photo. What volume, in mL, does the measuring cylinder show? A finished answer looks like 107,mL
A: 22,mL
